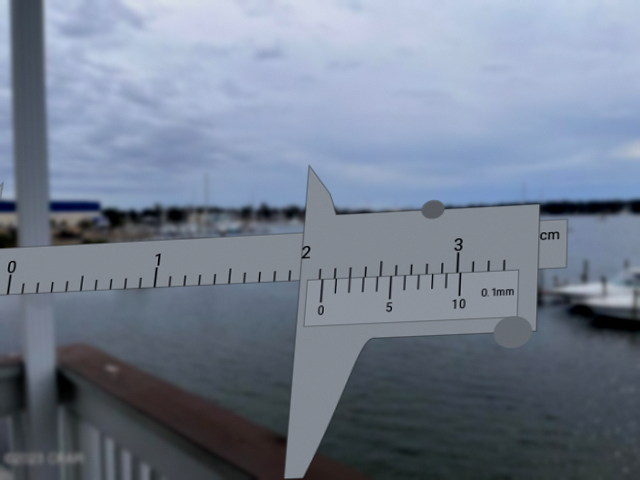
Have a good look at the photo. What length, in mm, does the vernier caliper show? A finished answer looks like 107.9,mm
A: 21.2,mm
